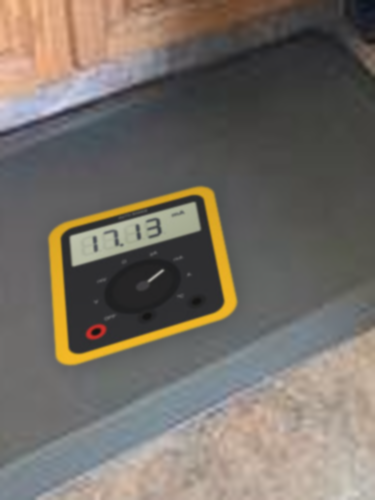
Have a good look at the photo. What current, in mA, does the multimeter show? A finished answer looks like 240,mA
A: 17.13,mA
